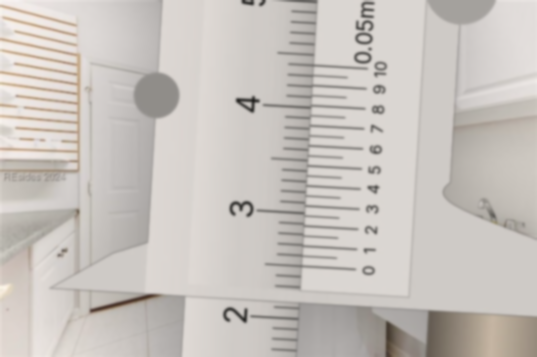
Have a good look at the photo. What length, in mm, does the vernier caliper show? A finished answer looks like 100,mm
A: 25.0,mm
